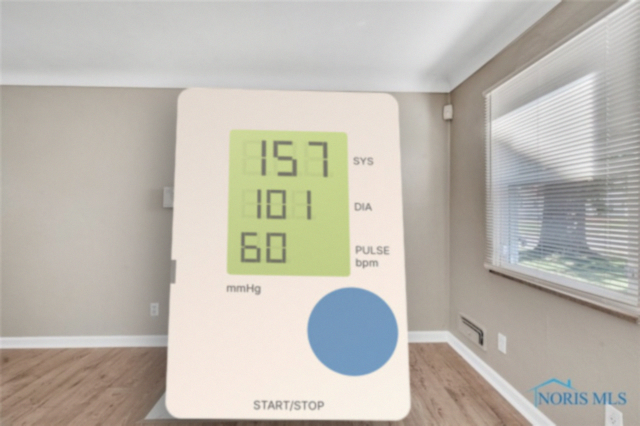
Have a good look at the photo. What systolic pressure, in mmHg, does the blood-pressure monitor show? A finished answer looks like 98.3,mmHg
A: 157,mmHg
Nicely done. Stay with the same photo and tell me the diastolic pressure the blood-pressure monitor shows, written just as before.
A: 101,mmHg
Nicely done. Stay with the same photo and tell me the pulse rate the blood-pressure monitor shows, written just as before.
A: 60,bpm
